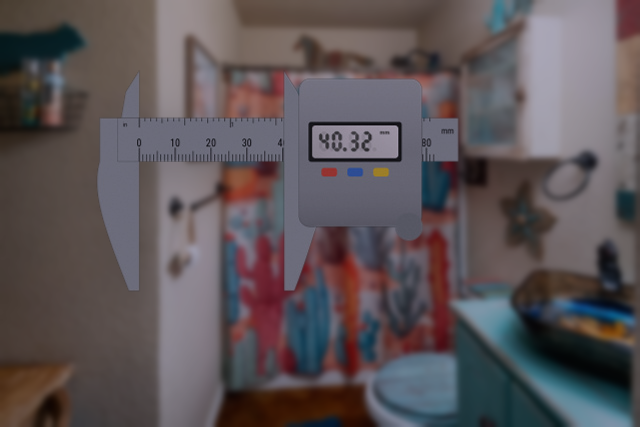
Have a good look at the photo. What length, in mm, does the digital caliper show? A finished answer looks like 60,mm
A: 40.32,mm
